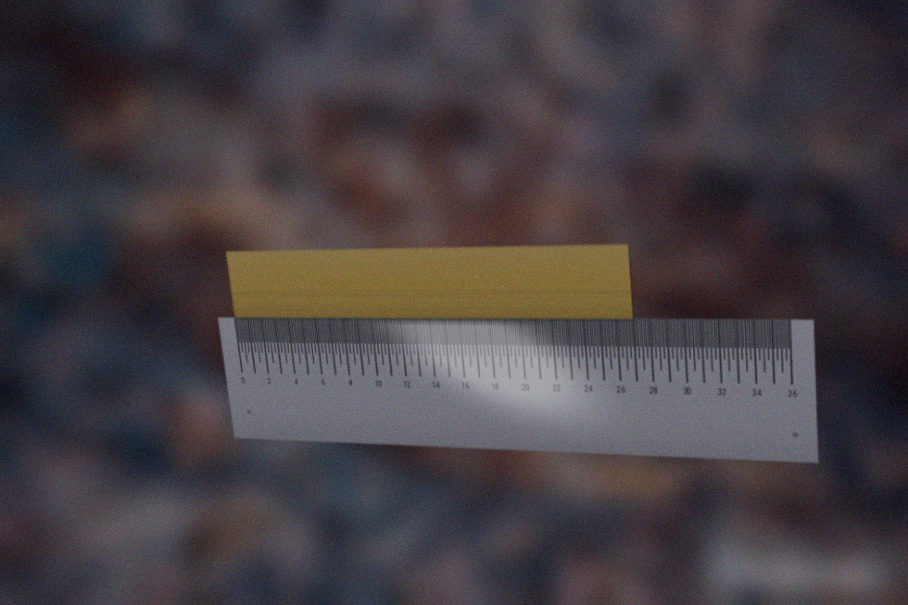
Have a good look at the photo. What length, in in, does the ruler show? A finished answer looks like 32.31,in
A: 27,in
